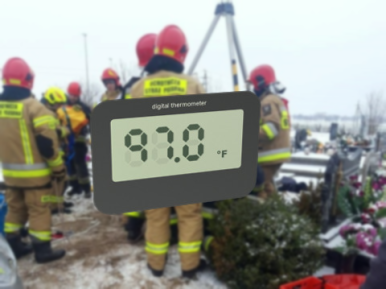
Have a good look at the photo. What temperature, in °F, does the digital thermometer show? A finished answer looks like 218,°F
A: 97.0,°F
